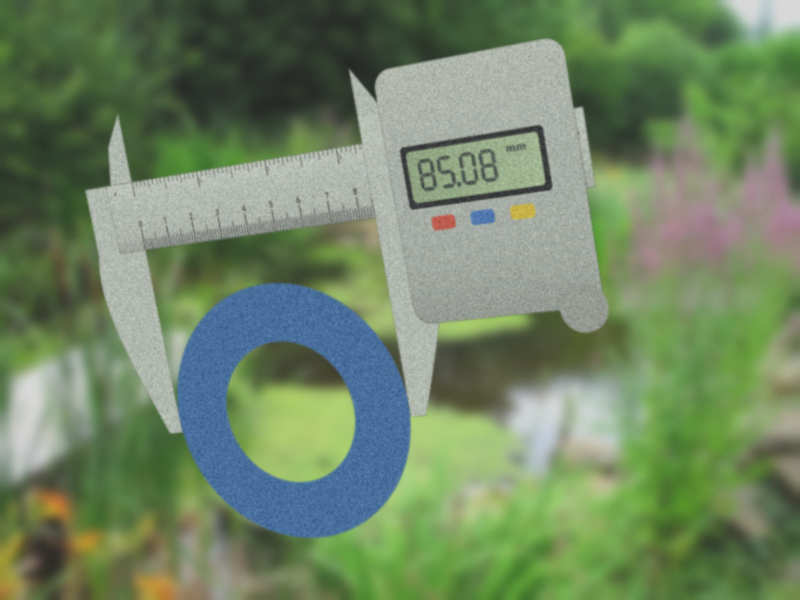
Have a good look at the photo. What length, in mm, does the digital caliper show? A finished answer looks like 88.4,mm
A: 85.08,mm
